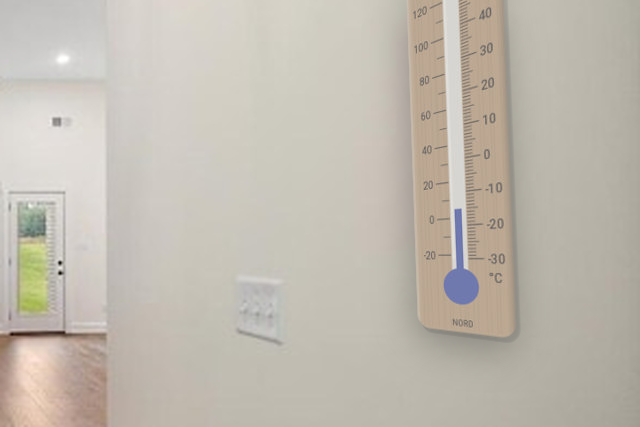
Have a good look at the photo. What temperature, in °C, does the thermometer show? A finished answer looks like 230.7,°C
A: -15,°C
